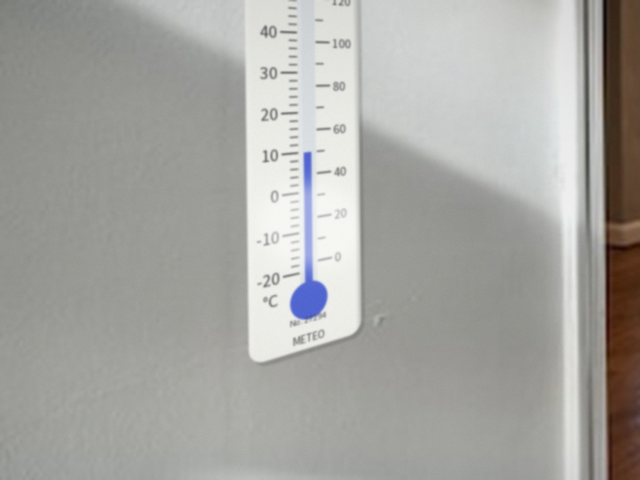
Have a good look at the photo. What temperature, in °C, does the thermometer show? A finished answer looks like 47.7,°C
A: 10,°C
